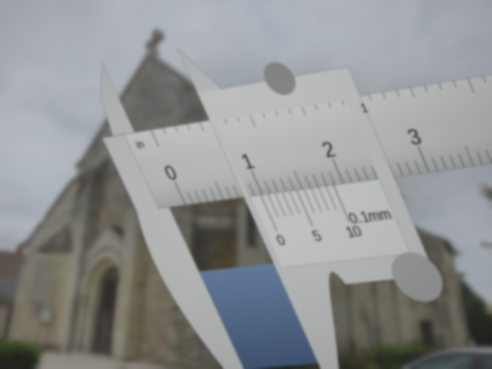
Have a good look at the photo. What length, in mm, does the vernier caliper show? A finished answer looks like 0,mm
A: 9.8,mm
